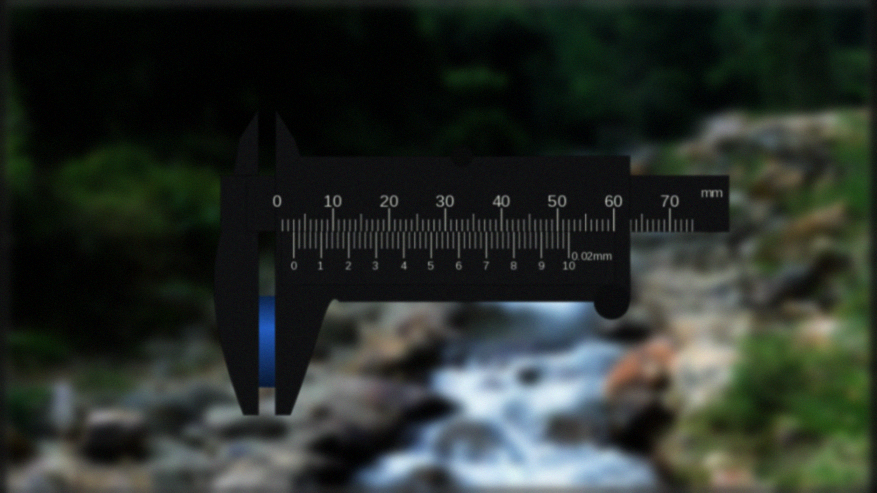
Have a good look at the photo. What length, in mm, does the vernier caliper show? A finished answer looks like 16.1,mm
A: 3.0,mm
